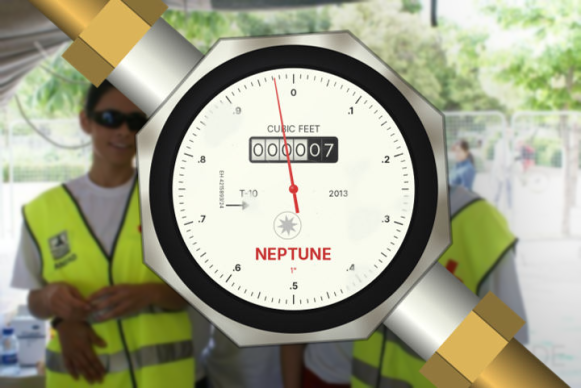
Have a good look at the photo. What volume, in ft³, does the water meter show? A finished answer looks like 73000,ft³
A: 6.97,ft³
